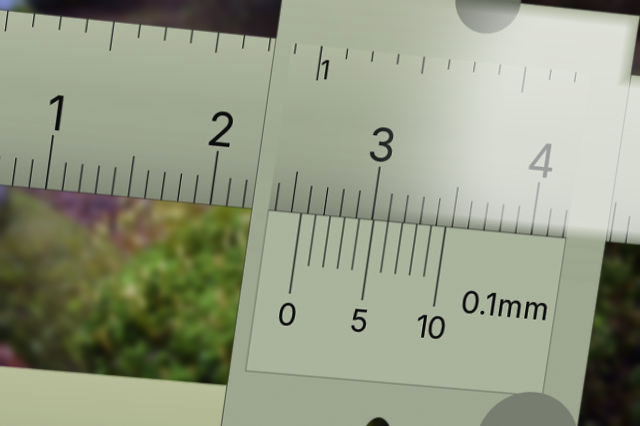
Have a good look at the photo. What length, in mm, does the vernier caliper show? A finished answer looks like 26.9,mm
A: 25.6,mm
